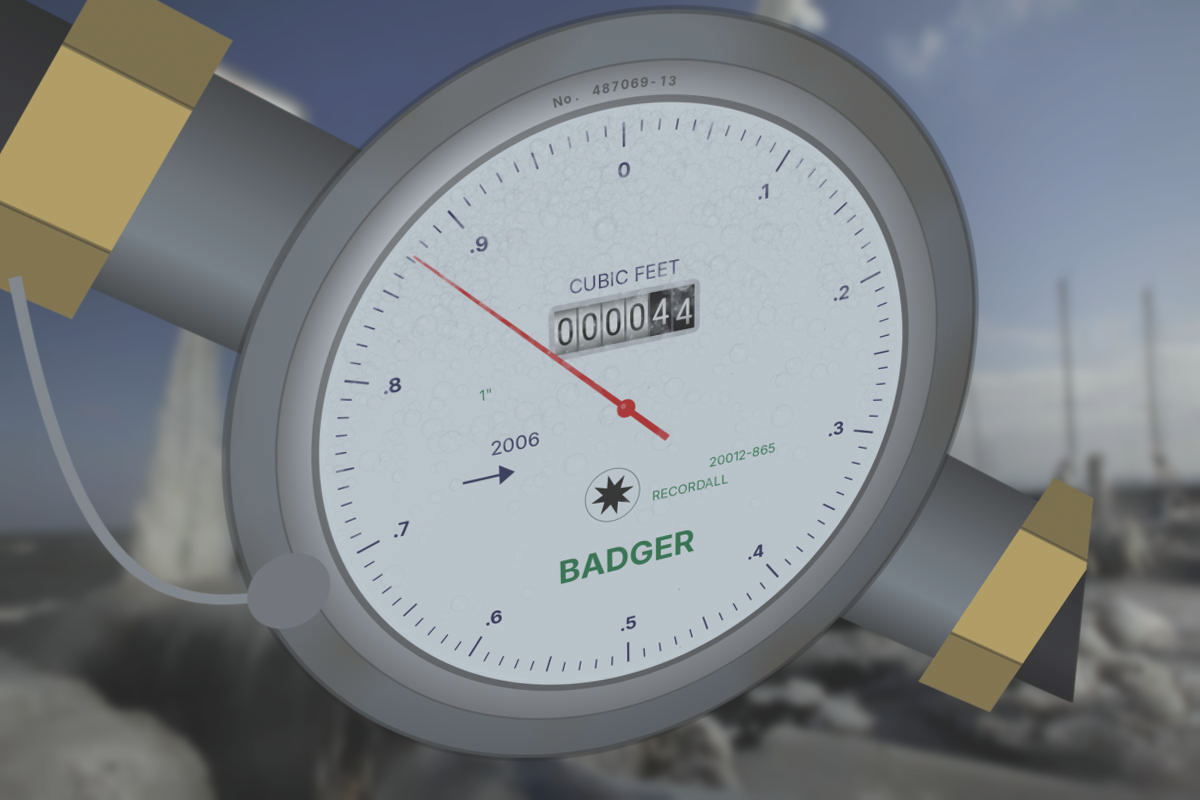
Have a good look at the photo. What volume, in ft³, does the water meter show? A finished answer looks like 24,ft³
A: 43.87,ft³
